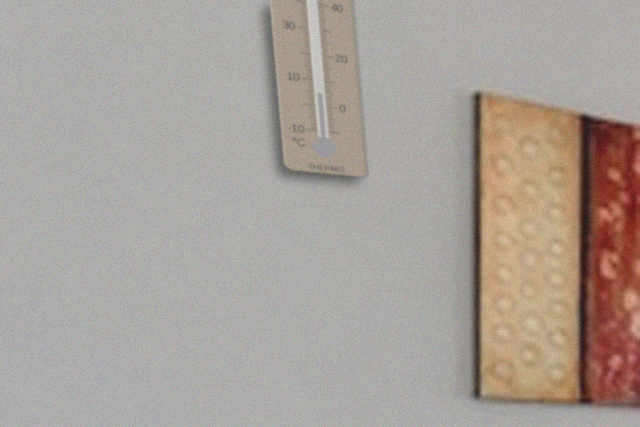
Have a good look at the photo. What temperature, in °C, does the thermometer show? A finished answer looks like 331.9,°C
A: 5,°C
